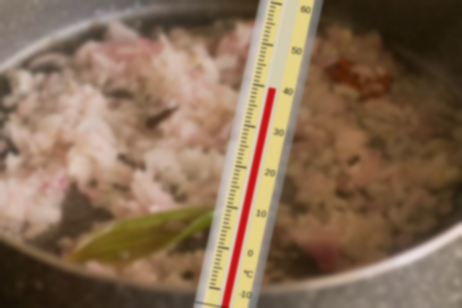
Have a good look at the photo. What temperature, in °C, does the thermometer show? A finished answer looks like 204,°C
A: 40,°C
